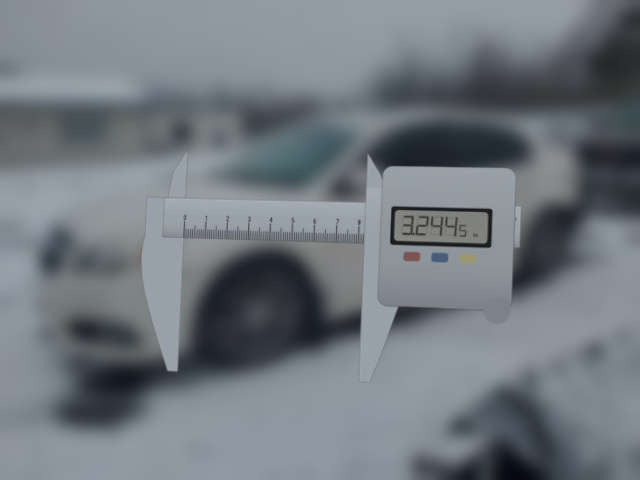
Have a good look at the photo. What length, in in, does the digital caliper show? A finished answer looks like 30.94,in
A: 3.2445,in
